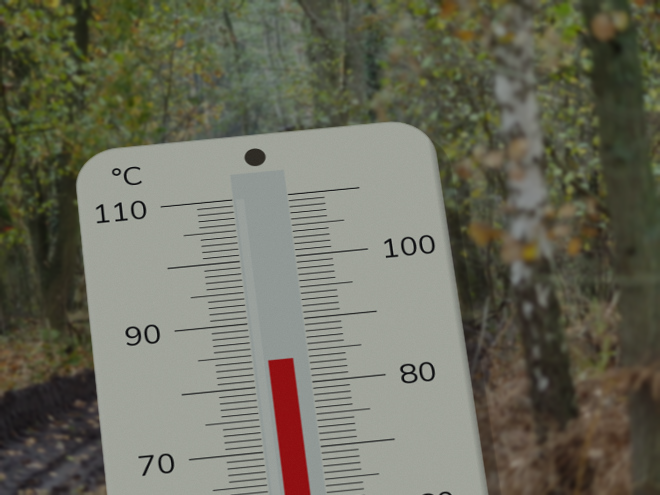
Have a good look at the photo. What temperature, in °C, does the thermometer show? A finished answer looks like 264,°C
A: 84,°C
